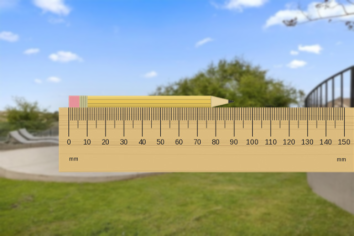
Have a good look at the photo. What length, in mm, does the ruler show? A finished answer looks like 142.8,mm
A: 90,mm
